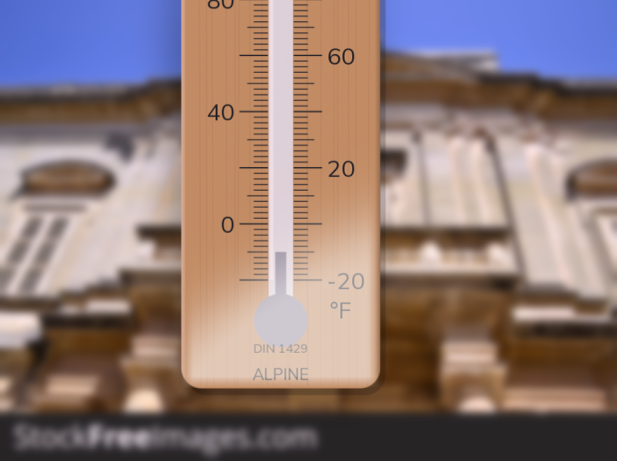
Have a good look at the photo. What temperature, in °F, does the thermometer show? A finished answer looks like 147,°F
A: -10,°F
